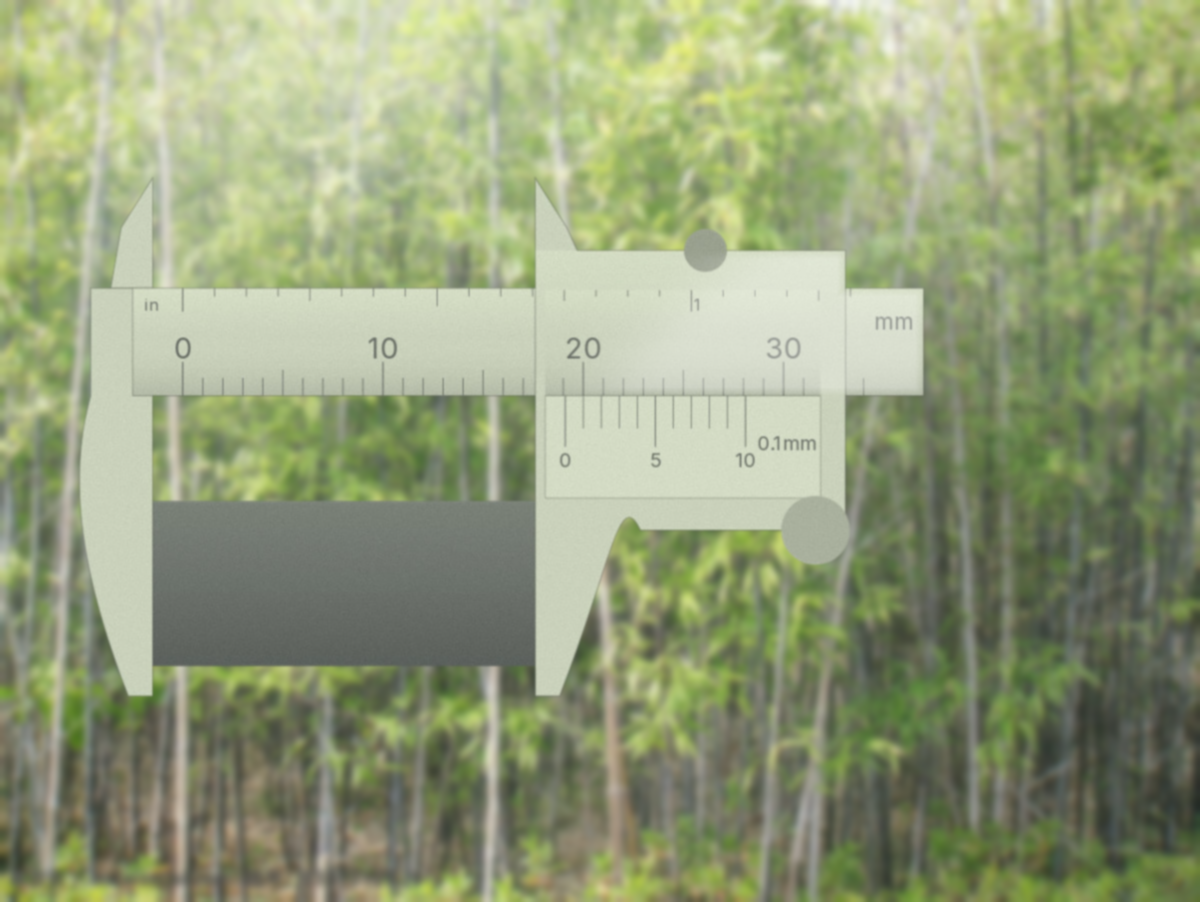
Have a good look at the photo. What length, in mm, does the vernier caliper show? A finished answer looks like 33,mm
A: 19.1,mm
